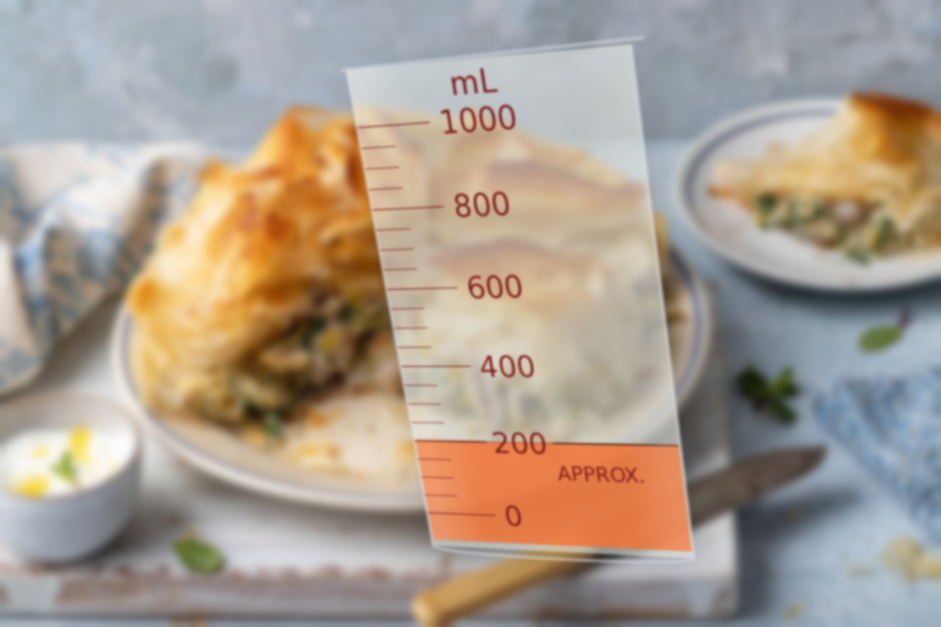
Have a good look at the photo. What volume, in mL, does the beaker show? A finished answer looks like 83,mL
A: 200,mL
